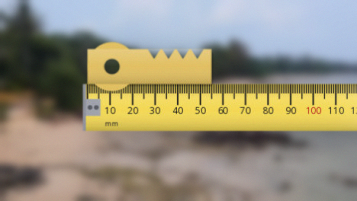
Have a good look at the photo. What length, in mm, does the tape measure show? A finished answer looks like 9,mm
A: 55,mm
